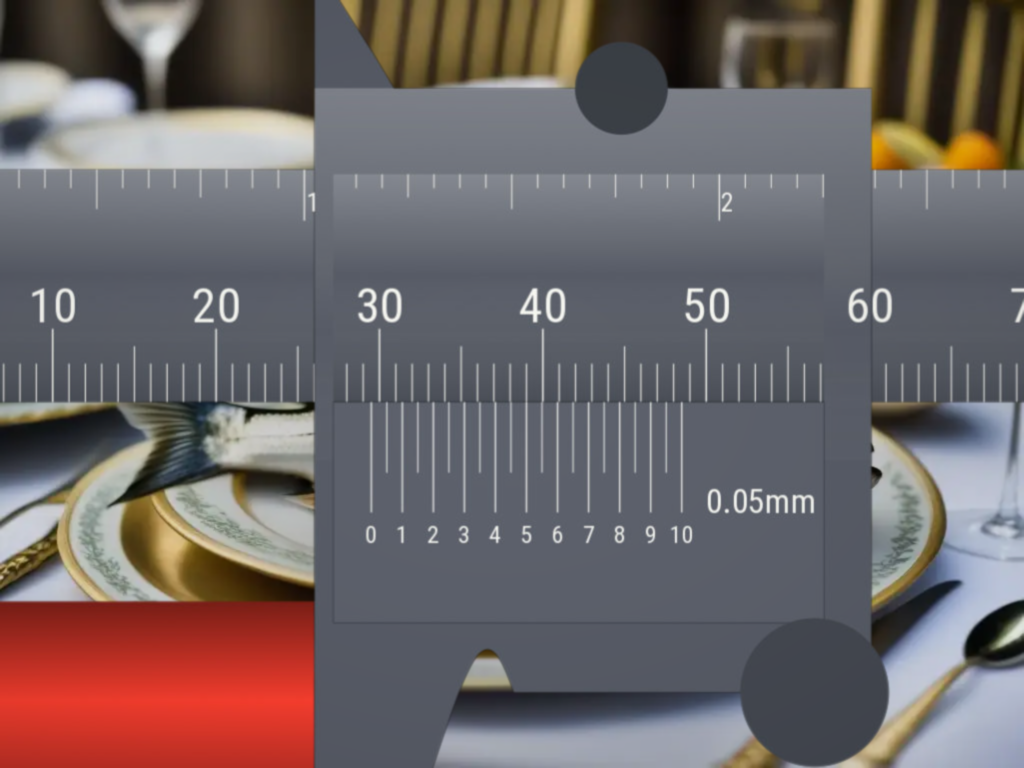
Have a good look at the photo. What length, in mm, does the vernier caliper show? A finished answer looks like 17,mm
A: 29.5,mm
